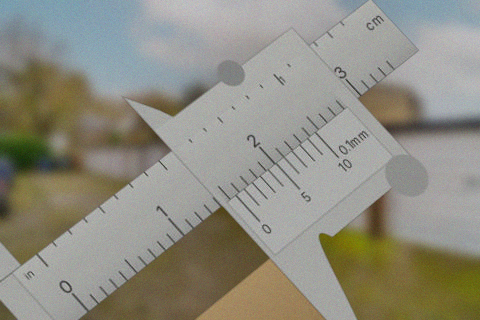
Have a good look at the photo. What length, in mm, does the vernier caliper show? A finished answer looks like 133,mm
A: 15.6,mm
